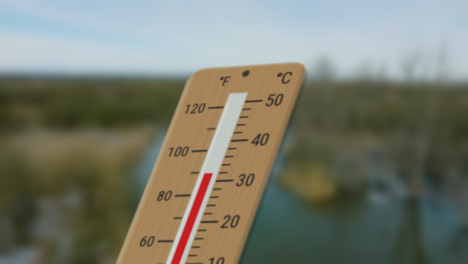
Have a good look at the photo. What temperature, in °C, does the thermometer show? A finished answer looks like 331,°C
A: 32,°C
